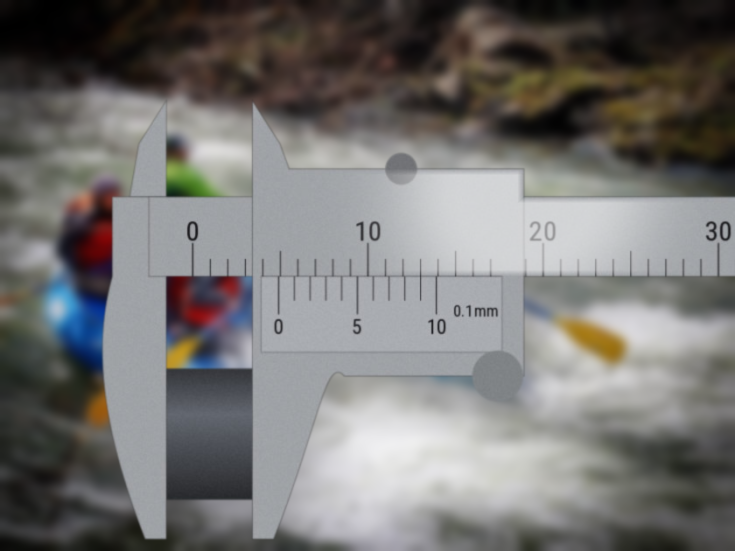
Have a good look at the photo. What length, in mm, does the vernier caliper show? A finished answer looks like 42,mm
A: 4.9,mm
